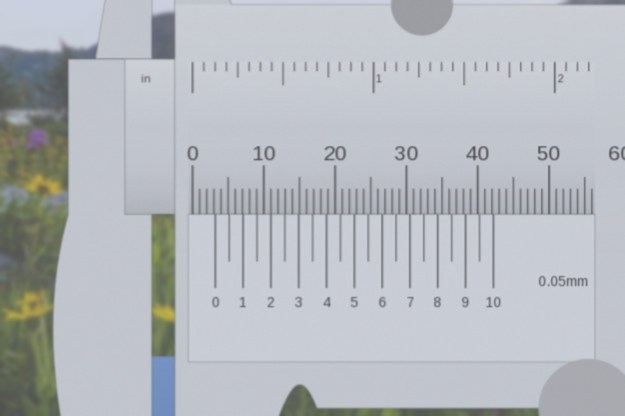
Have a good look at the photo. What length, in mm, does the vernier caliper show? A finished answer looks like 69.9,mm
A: 3.2,mm
